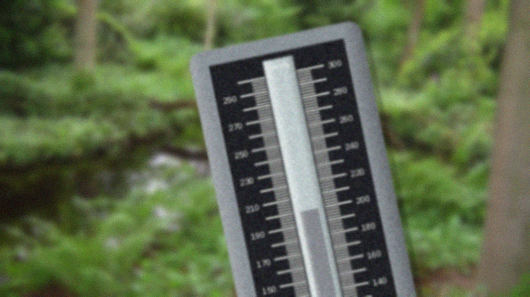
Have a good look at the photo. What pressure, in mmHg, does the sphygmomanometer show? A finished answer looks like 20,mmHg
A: 200,mmHg
